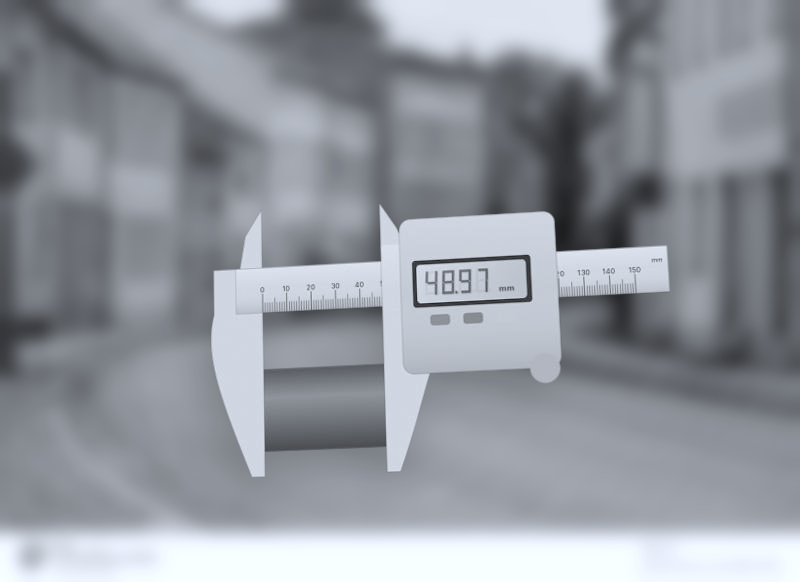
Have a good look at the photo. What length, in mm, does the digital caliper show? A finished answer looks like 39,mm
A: 48.97,mm
